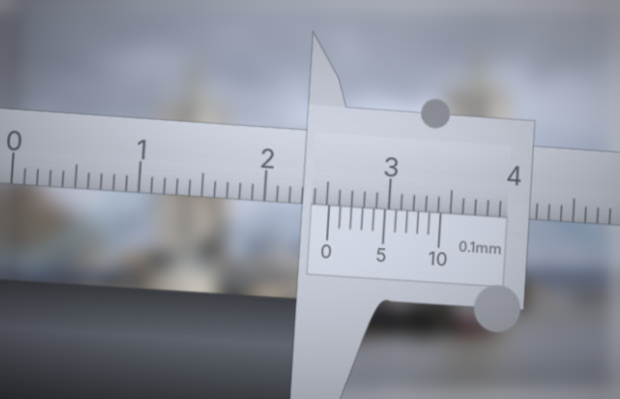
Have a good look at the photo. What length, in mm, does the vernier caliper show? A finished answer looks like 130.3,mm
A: 25.2,mm
